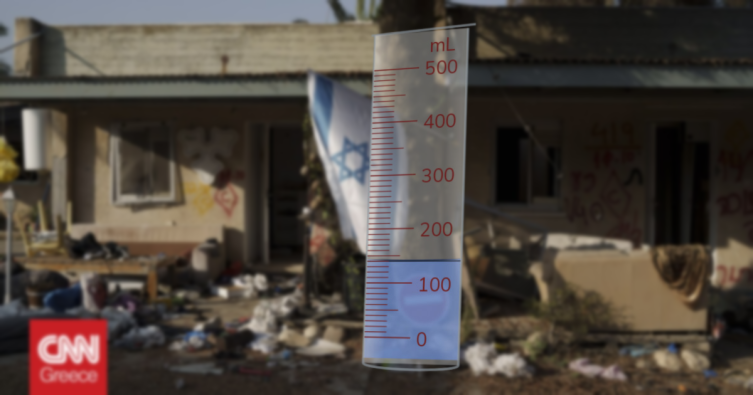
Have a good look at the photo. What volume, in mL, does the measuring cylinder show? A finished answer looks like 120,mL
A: 140,mL
